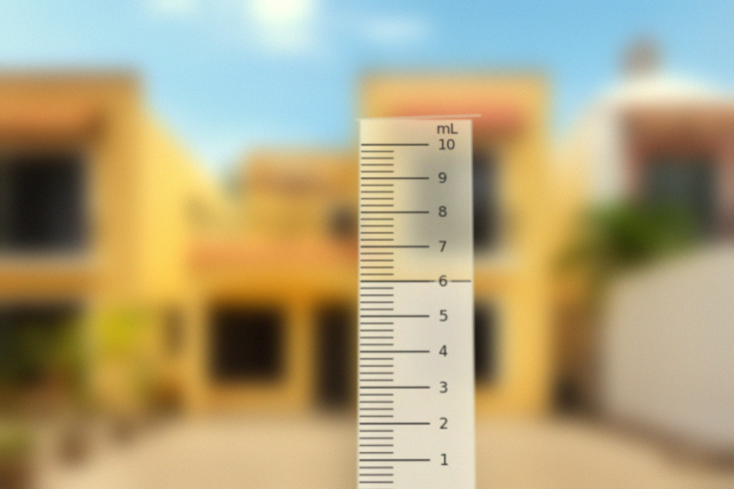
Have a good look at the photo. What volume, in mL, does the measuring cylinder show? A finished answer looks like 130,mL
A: 6,mL
